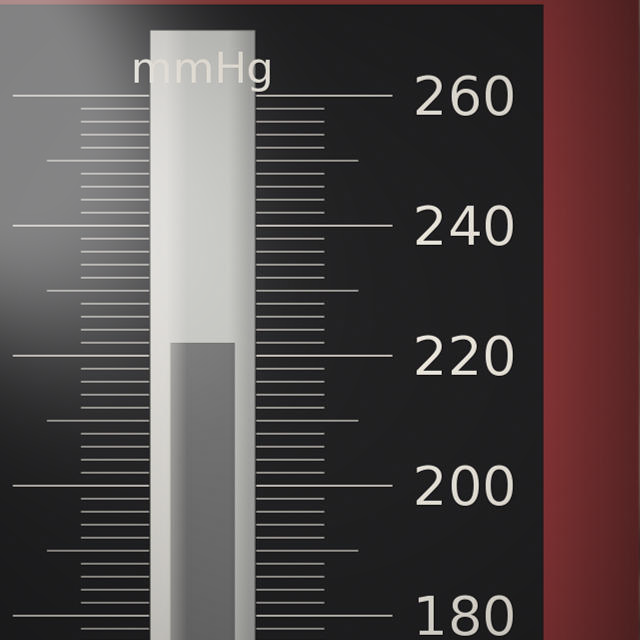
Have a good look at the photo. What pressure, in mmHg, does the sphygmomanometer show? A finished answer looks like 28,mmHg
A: 222,mmHg
